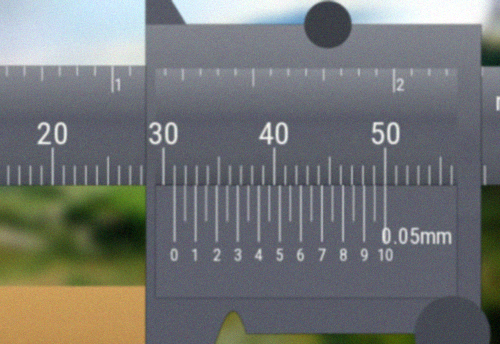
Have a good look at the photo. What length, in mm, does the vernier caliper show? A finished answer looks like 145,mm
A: 31.0,mm
